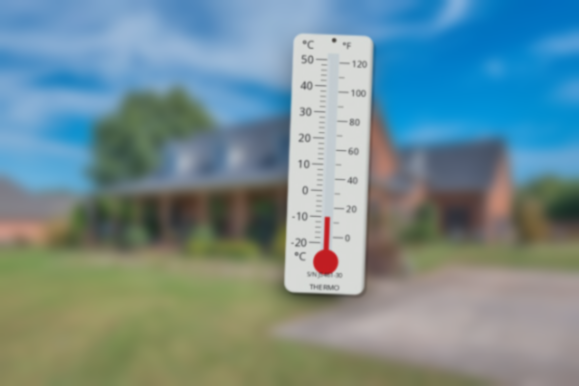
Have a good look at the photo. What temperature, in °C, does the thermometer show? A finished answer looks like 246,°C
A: -10,°C
